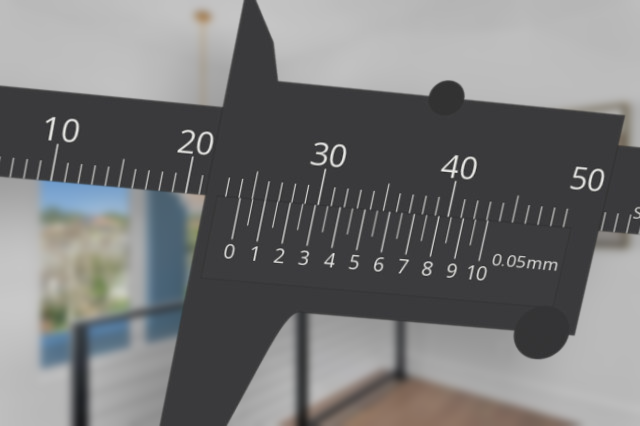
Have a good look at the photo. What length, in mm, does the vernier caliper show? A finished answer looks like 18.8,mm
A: 24.1,mm
